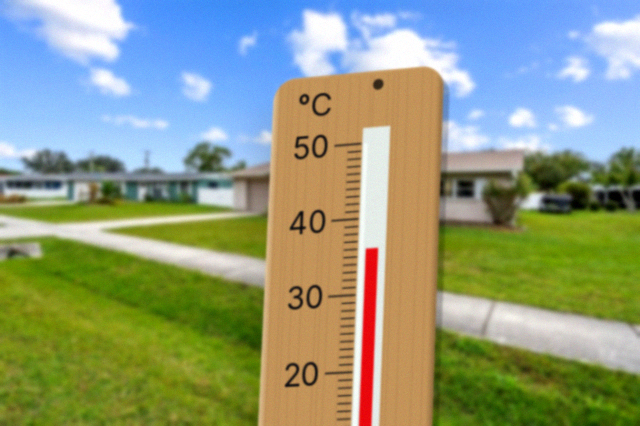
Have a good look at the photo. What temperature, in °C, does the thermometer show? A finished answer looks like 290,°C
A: 36,°C
